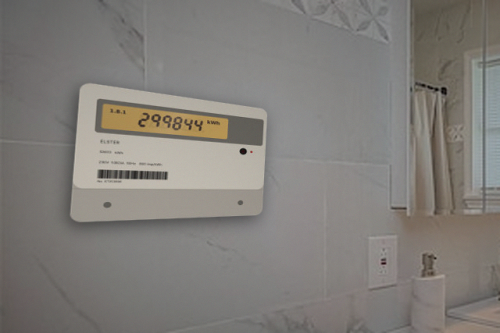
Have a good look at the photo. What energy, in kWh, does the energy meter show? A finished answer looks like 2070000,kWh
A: 299844,kWh
